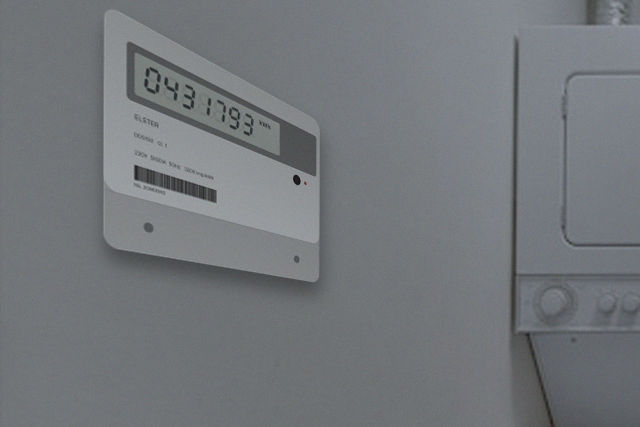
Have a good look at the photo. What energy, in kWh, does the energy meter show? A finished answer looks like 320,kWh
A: 431793,kWh
